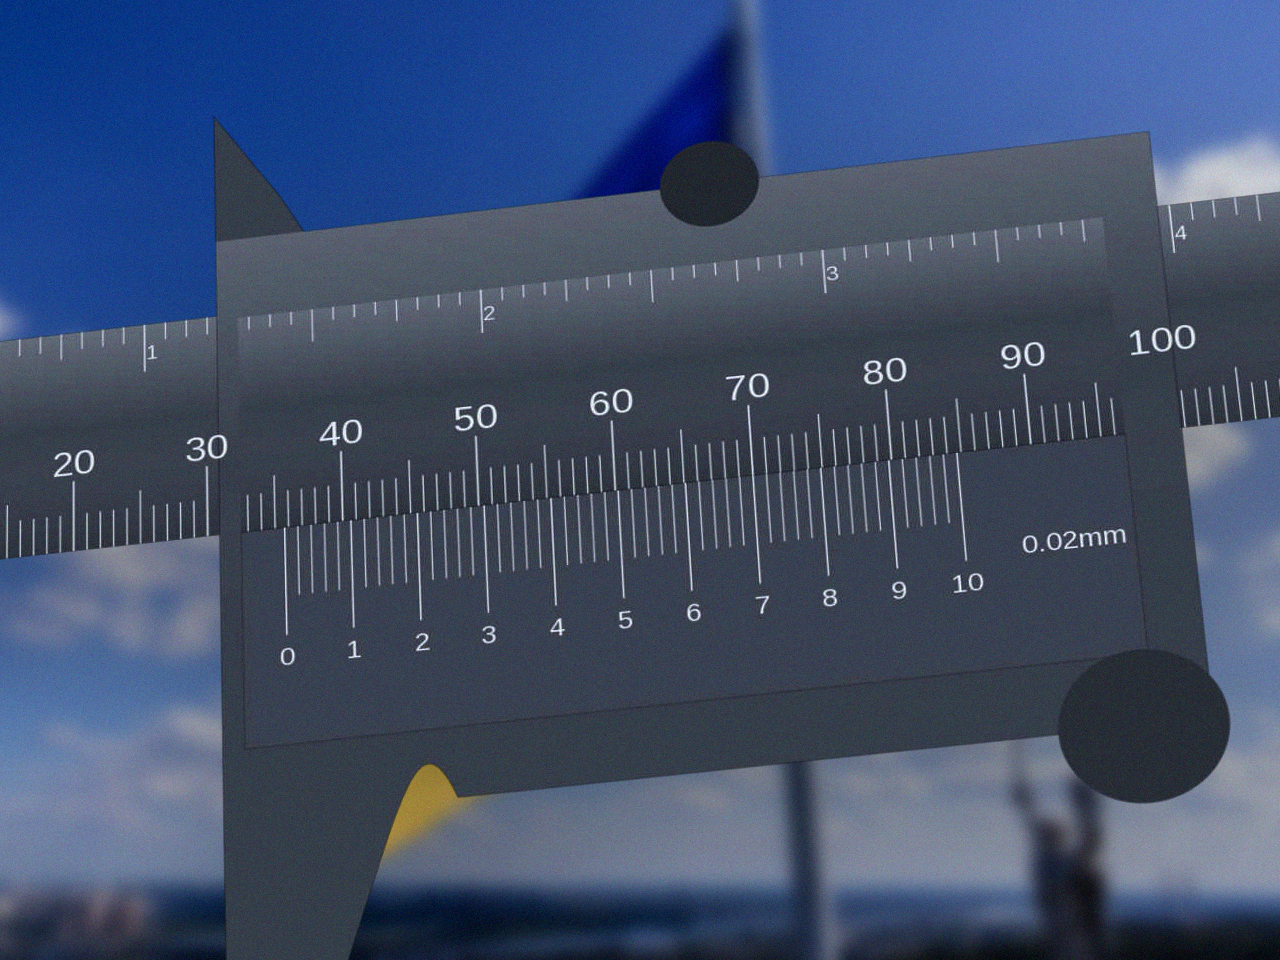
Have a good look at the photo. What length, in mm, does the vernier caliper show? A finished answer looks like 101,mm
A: 35.7,mm
